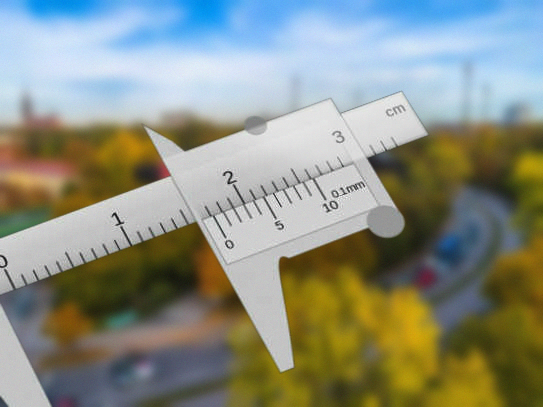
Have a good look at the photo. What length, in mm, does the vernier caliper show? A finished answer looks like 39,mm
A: 17.2,mm
